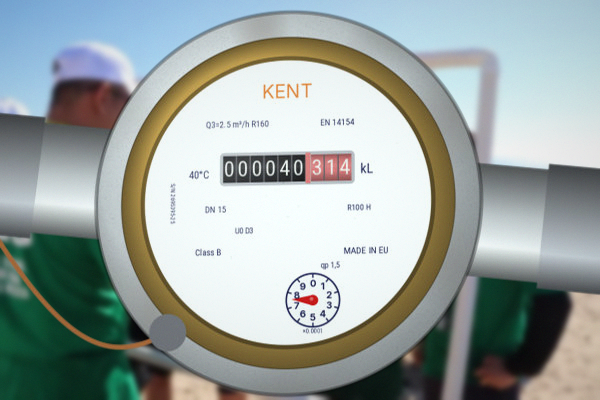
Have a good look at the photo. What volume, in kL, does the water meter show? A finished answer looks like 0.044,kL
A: 40.3147,kL
